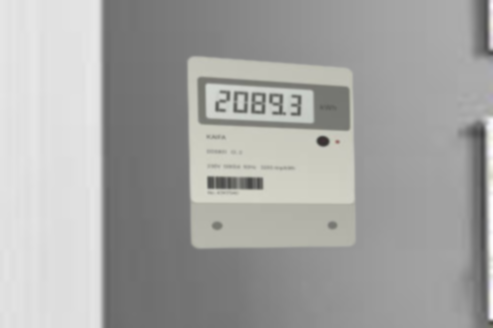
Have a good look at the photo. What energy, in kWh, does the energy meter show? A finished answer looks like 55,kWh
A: 2089.3,kWh
